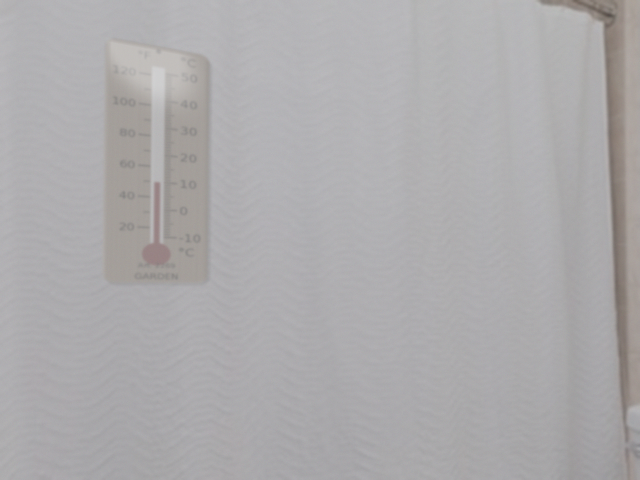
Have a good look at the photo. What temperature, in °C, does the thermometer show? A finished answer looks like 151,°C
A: 10,°C
